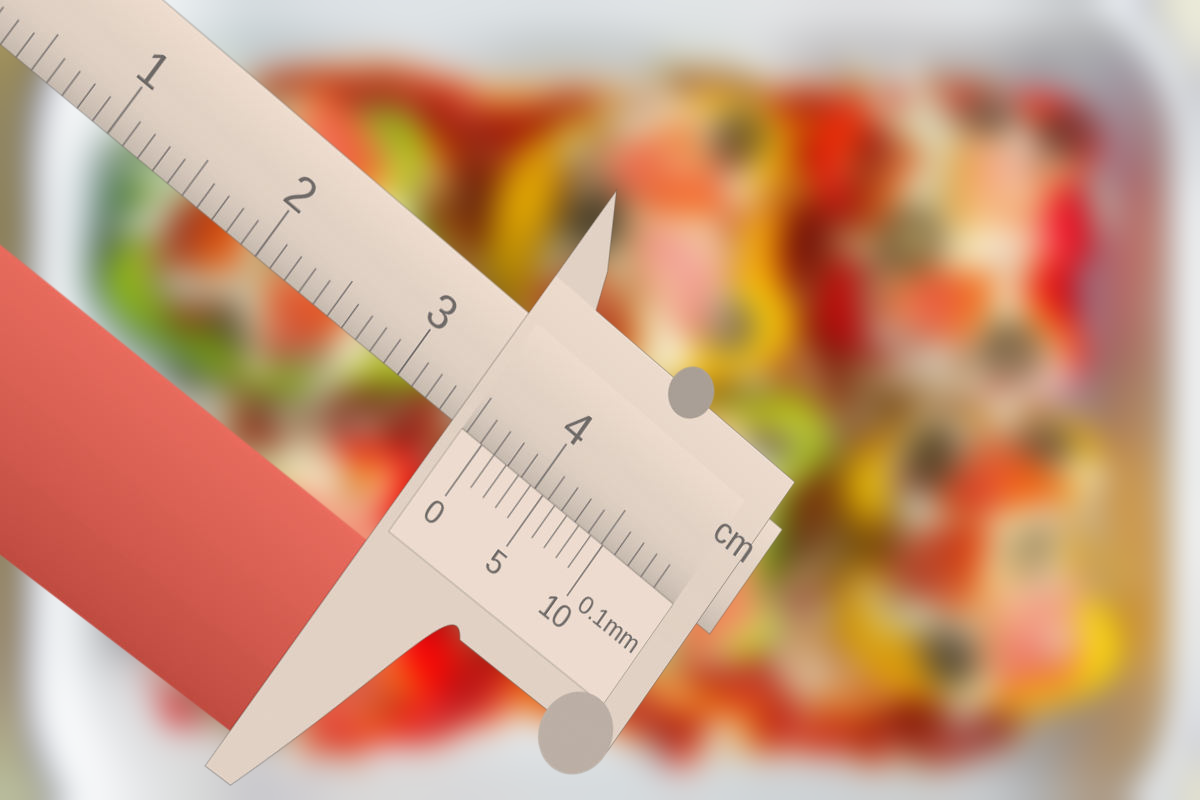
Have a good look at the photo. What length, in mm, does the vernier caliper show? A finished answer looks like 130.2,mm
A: 36.1,mm
